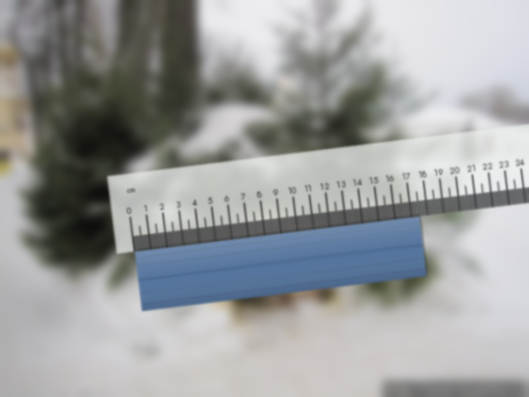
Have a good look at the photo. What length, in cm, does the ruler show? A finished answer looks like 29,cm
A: 17.5,cm
